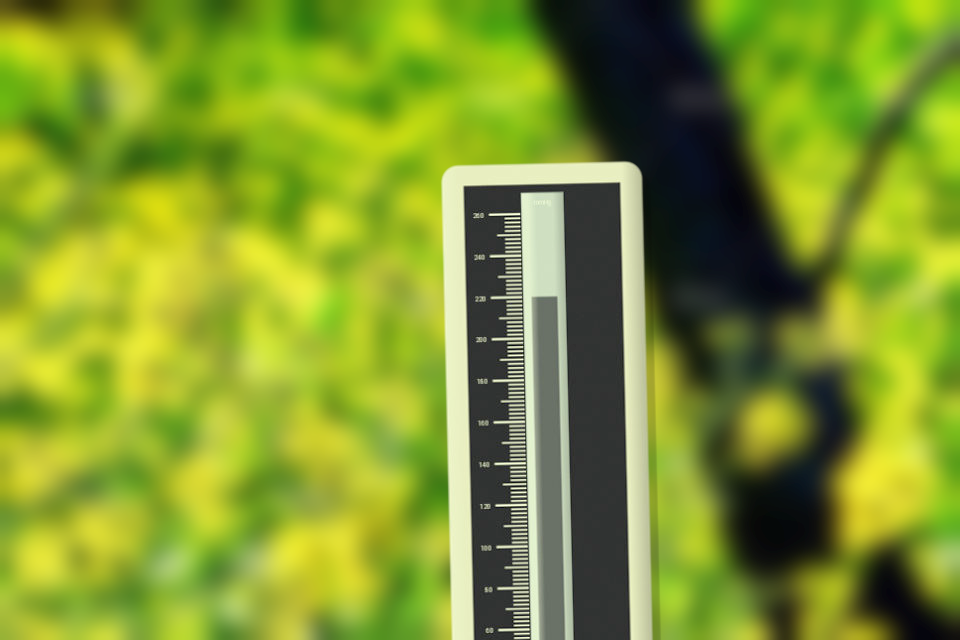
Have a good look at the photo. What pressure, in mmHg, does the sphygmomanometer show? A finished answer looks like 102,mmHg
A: 220,mmHg
